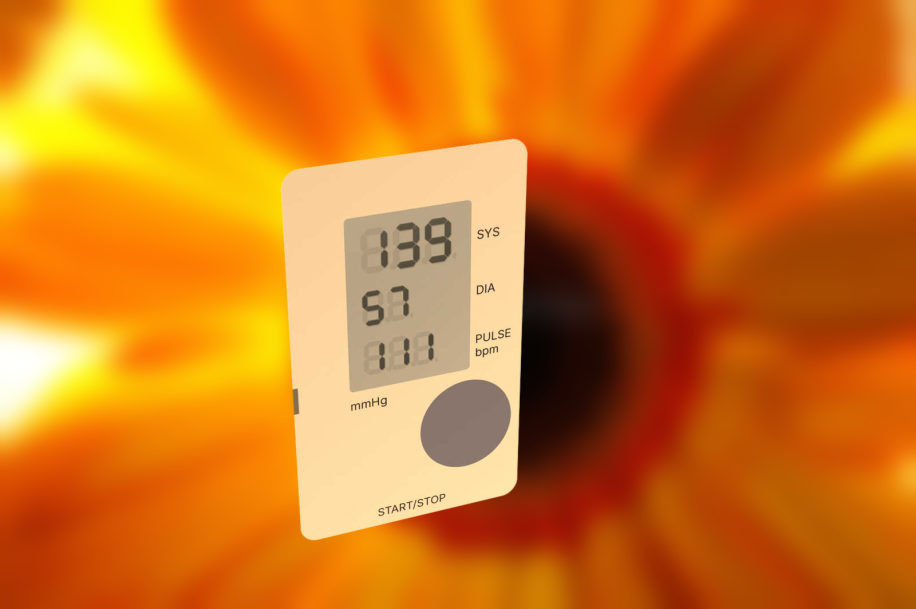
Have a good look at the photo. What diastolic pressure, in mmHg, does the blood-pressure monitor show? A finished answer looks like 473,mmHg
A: 57,mmHg
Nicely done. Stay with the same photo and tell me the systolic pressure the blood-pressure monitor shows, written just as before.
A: 139,mmHg
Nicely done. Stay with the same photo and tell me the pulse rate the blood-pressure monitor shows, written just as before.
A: 111,bpm
